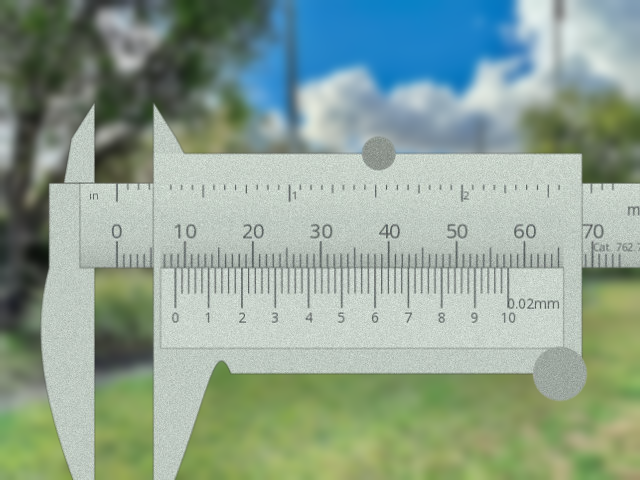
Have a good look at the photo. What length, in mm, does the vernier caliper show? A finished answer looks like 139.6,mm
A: 8.6,mm
